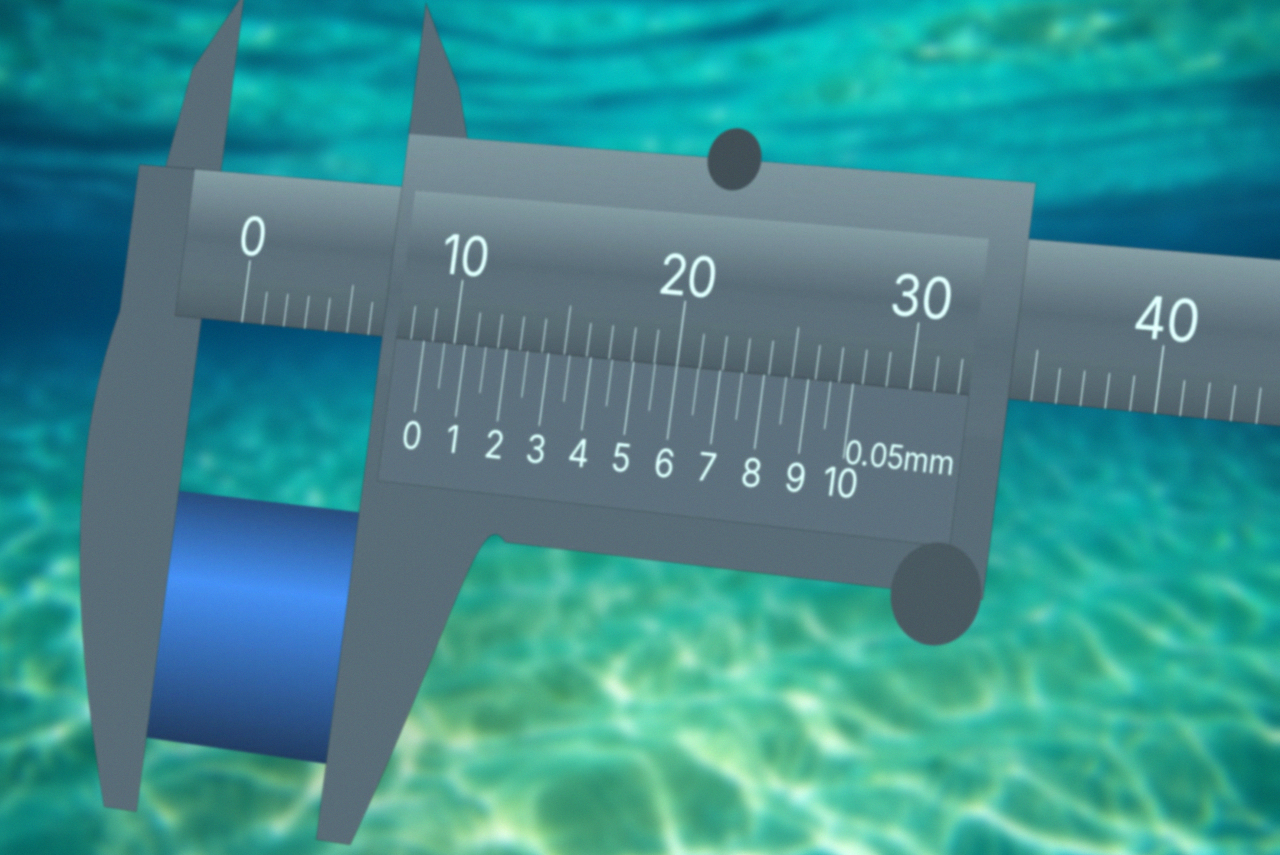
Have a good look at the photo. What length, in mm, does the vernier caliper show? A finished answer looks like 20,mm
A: 8.6,mm
